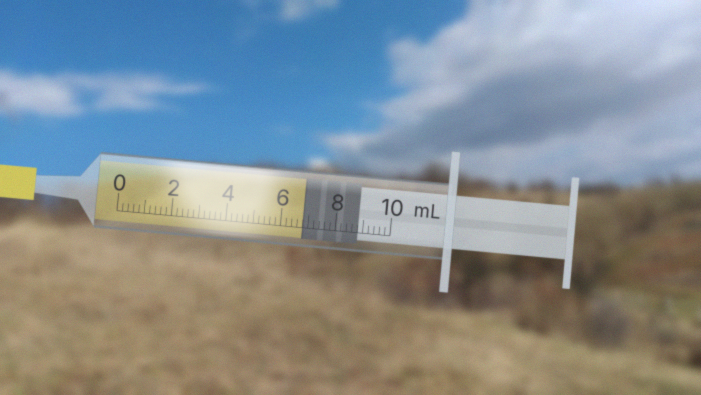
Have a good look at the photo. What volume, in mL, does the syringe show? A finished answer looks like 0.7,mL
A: 6.8,mL
